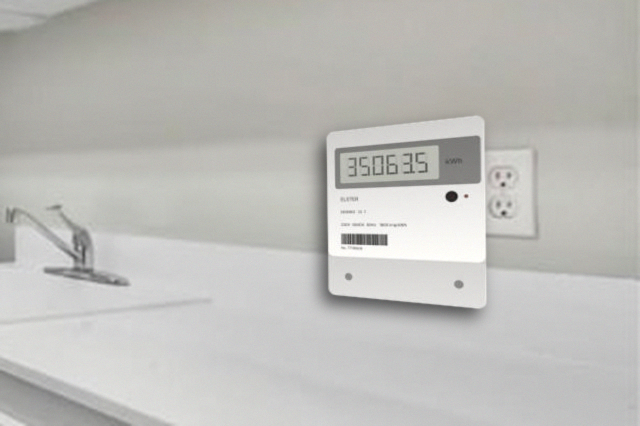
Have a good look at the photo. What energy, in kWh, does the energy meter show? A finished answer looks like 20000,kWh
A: 35063.5,kWh
